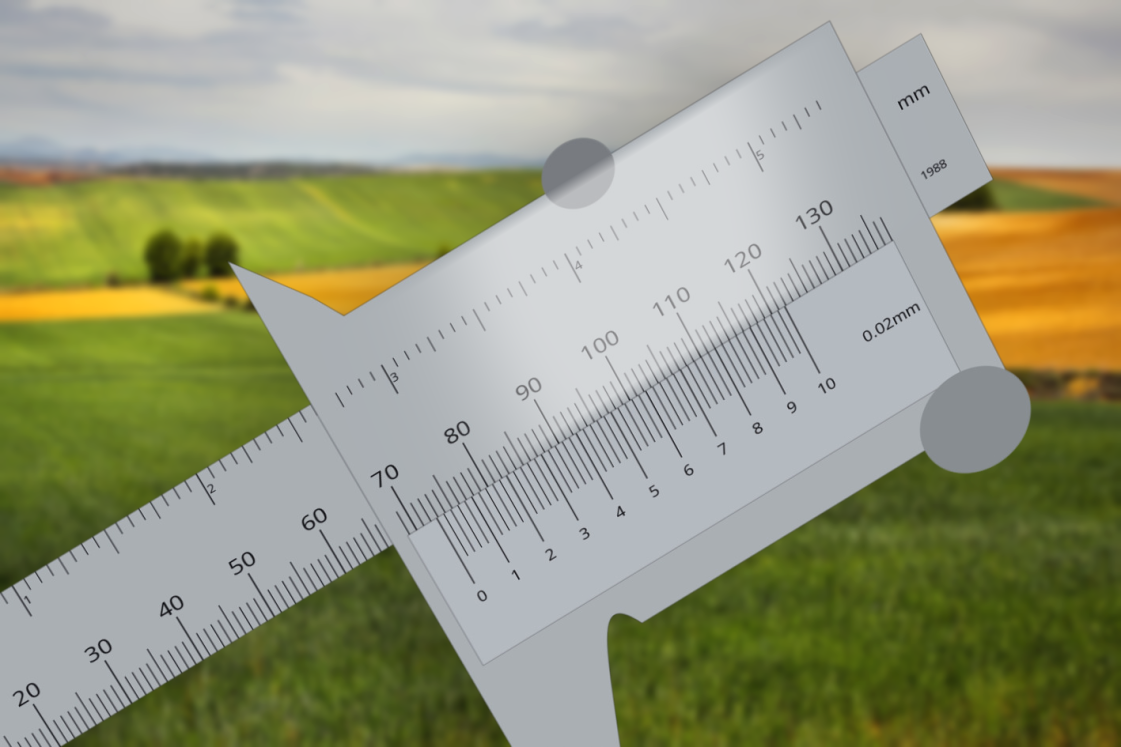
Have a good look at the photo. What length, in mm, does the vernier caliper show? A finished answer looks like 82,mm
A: 72.8,mm
